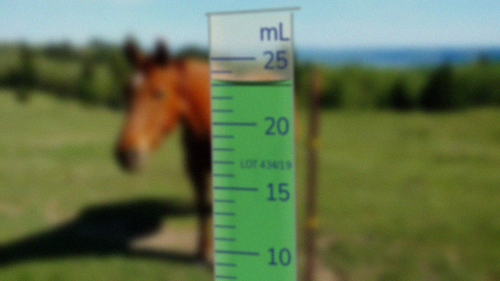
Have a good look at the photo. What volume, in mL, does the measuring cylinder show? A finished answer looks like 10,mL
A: 23,mL
